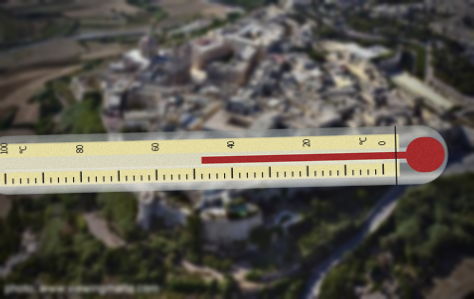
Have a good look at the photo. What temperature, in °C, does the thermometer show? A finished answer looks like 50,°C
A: 48,°C
